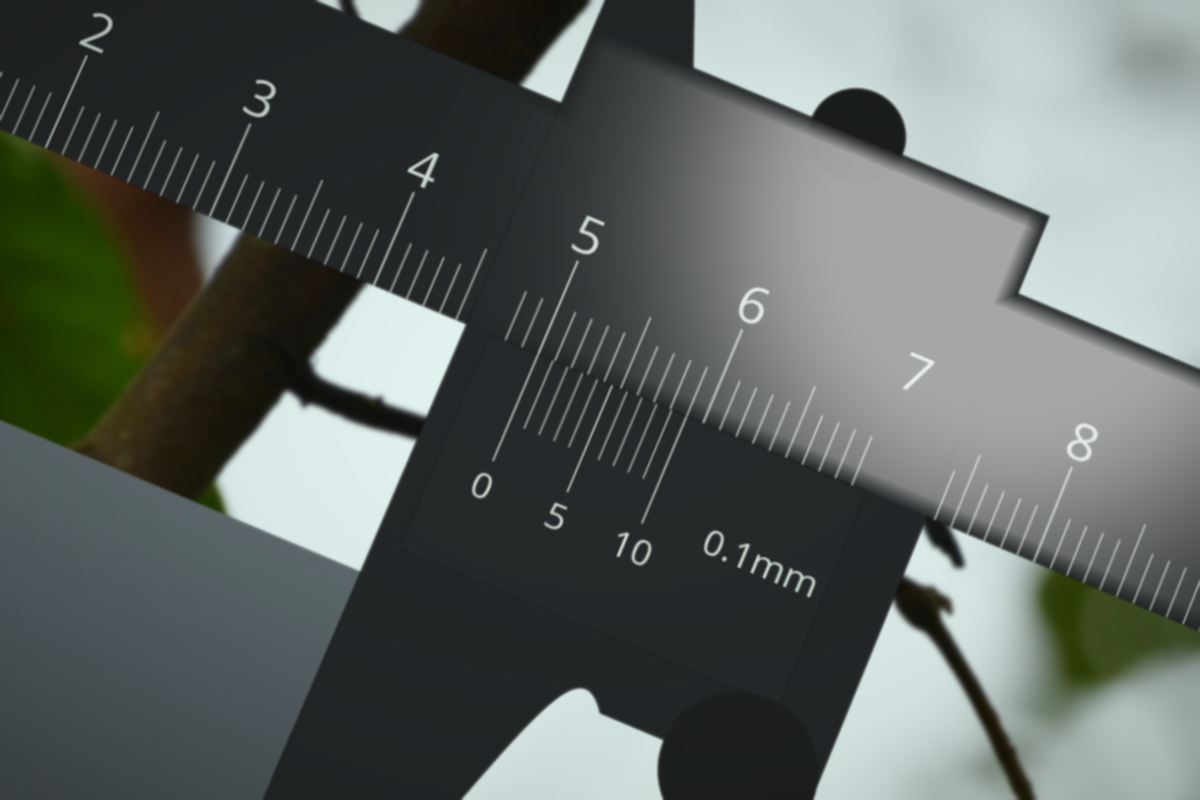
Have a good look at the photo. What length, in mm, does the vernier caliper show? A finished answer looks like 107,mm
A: 50.0,mm
